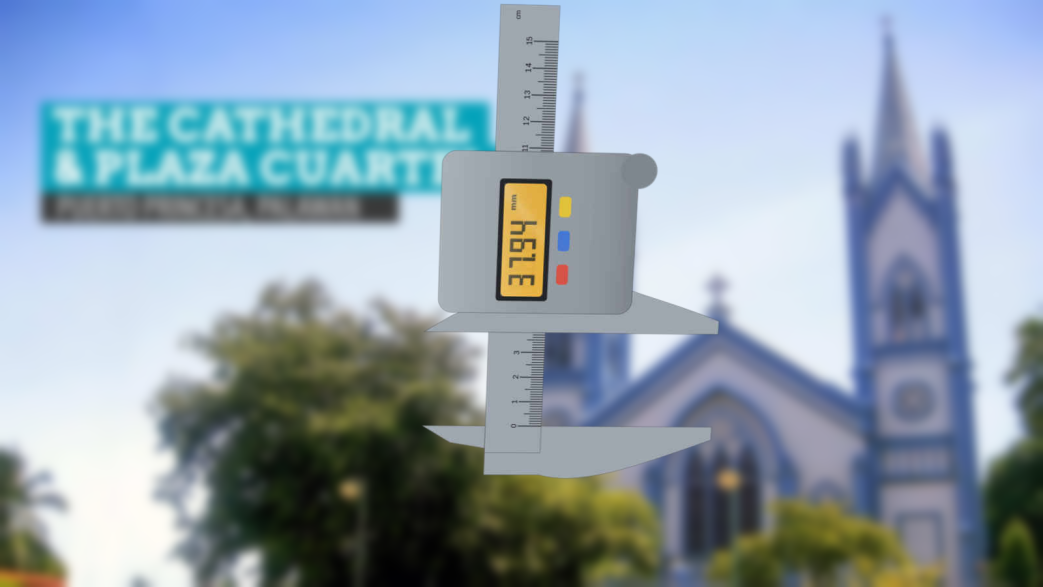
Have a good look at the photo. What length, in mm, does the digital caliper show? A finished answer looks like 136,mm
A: 37.94,mm
